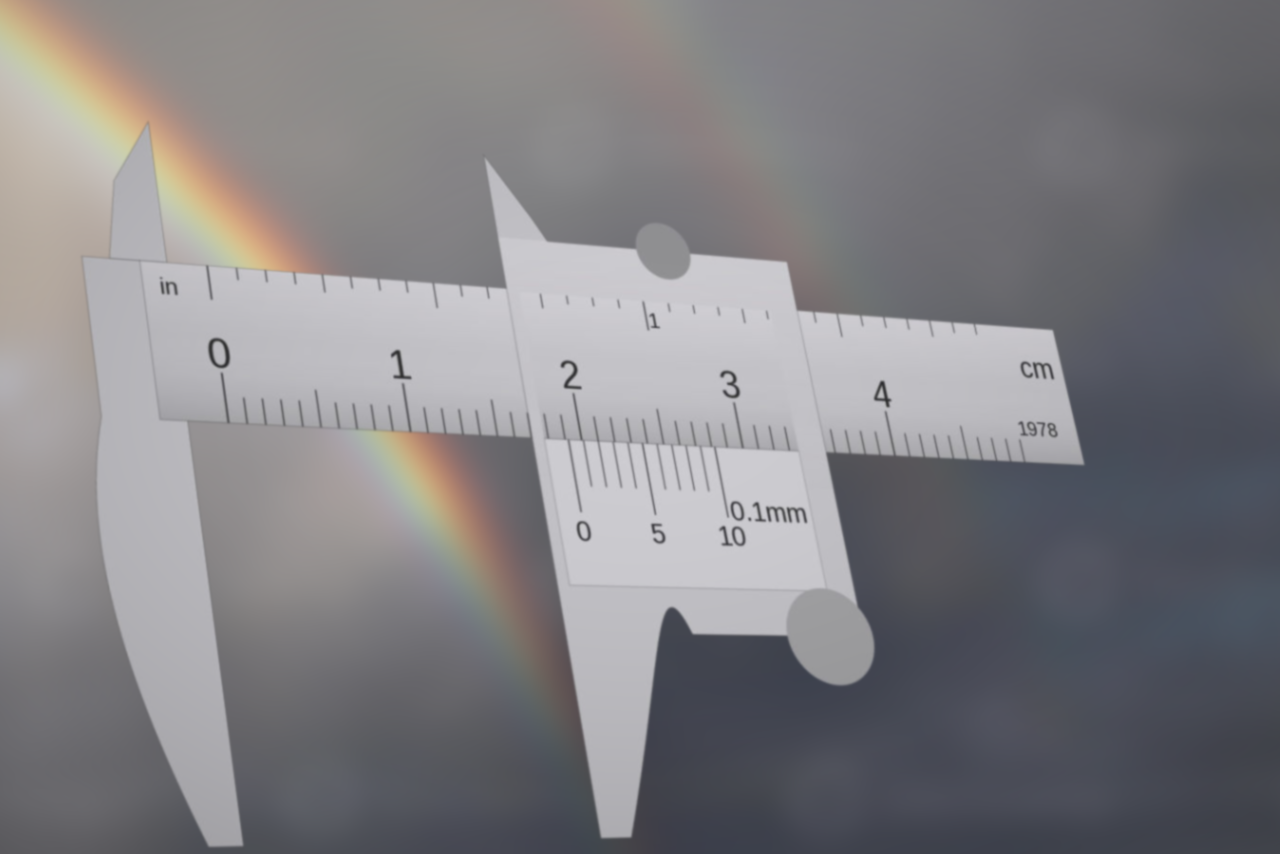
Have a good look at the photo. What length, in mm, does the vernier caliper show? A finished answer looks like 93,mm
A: 19.2,mm
